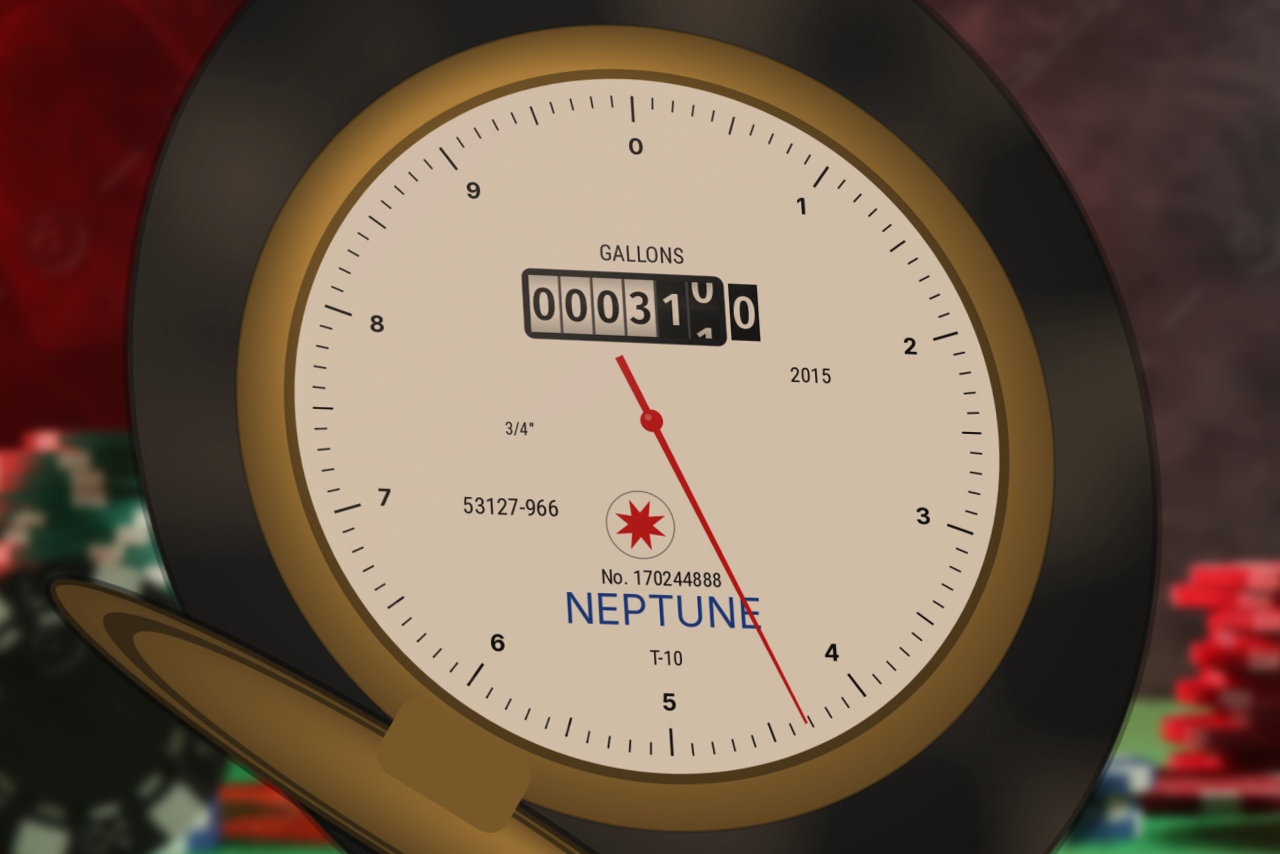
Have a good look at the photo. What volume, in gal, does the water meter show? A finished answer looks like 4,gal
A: 3104.3,gal
